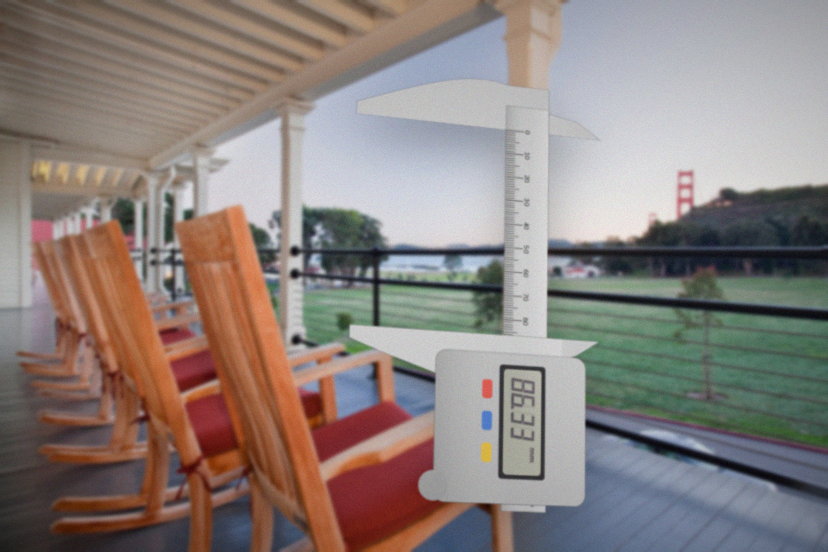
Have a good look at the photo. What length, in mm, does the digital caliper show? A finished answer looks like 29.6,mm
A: 86.33,mm
